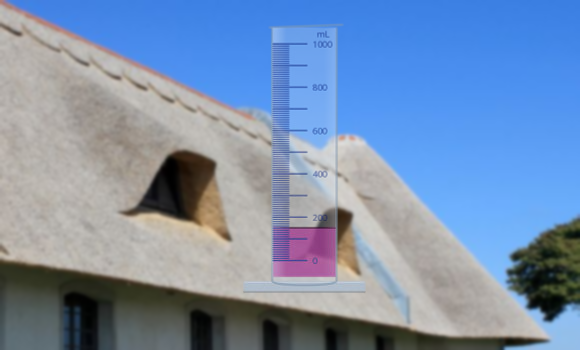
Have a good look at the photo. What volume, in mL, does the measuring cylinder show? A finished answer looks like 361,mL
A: 150,mL
